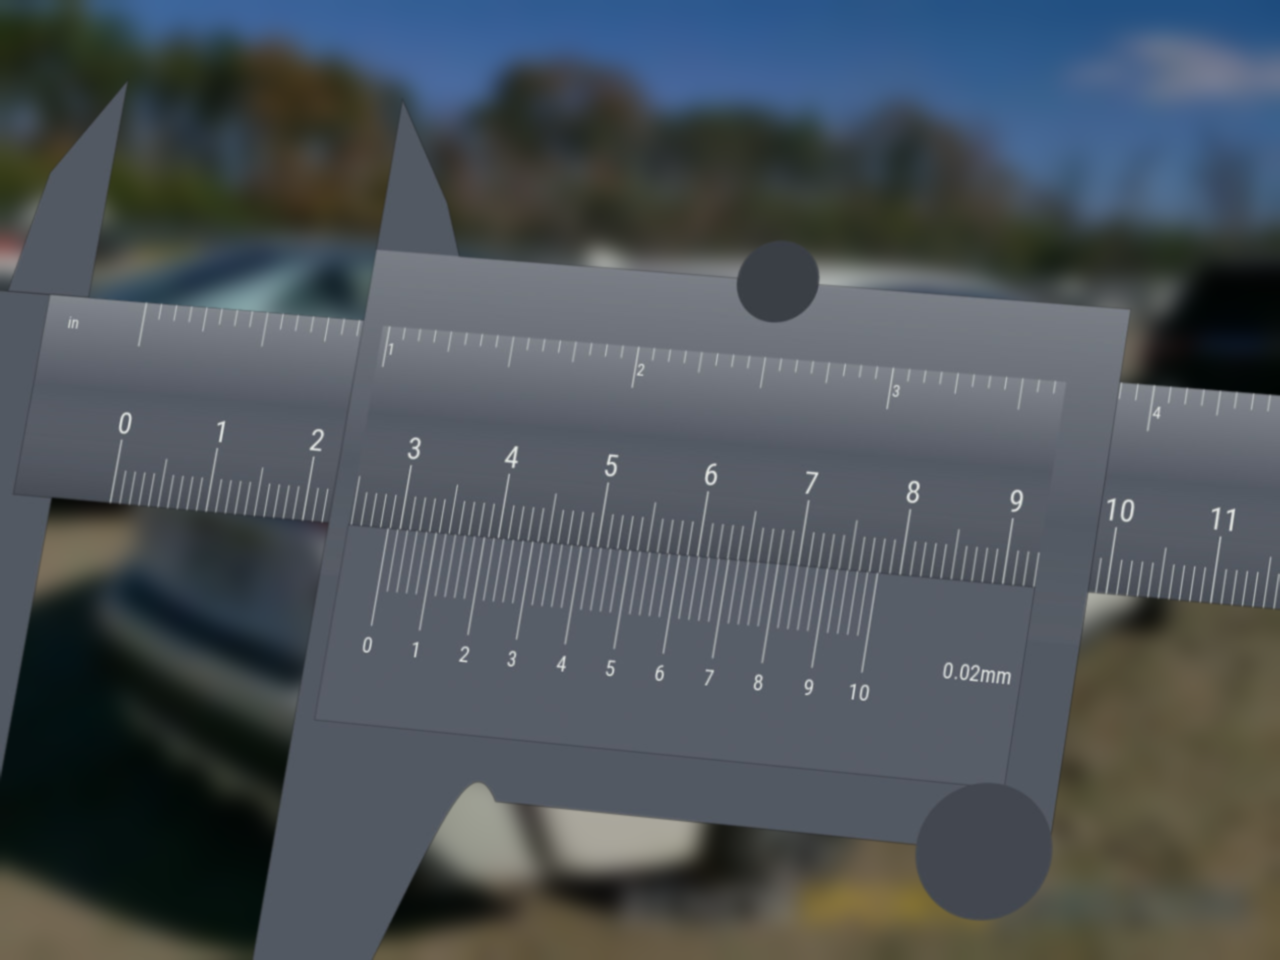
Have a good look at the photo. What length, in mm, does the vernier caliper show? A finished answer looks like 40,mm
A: 28.8,mm
